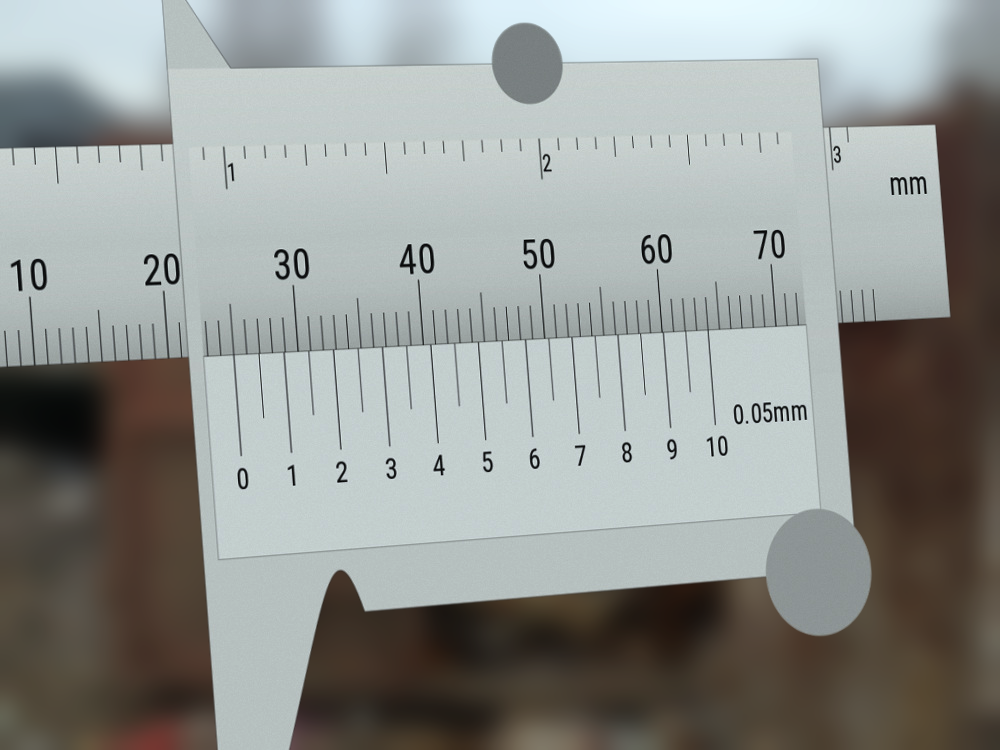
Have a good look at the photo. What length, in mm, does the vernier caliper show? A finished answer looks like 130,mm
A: 25.0,mm
